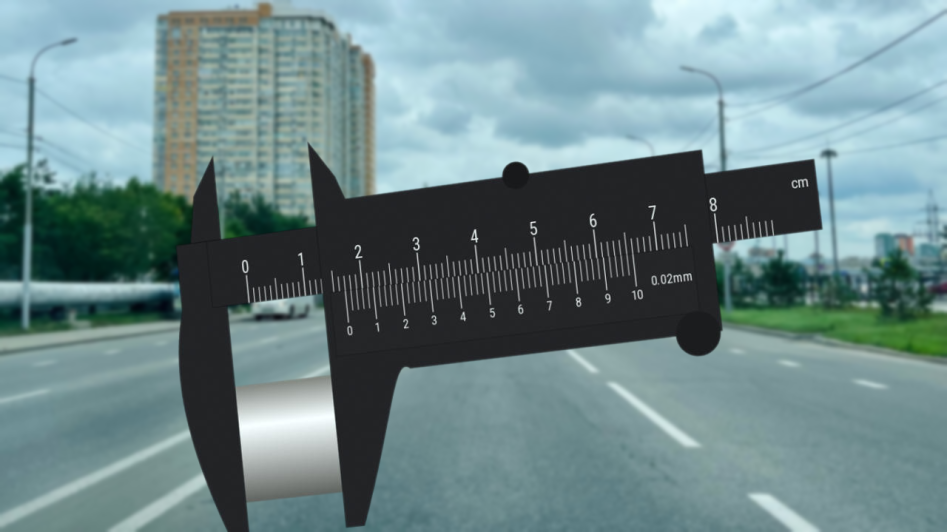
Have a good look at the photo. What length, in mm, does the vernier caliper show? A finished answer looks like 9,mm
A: 17.0,mm
